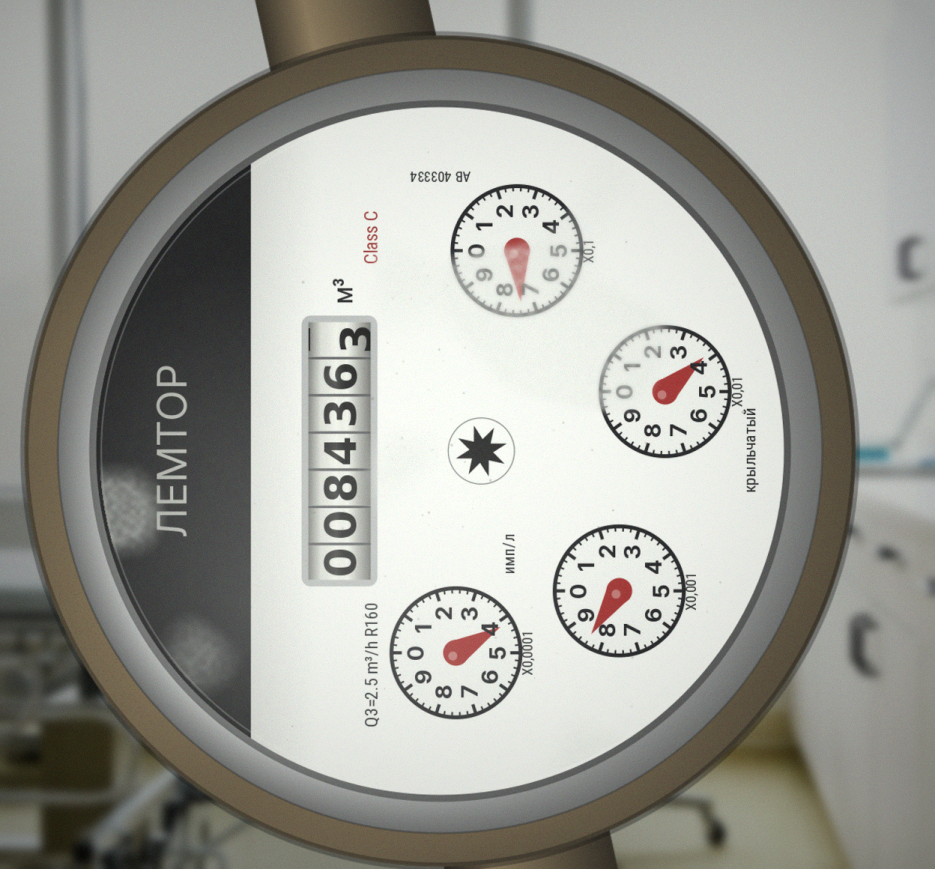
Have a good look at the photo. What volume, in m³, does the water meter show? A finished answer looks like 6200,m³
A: 84362.7384,m³
